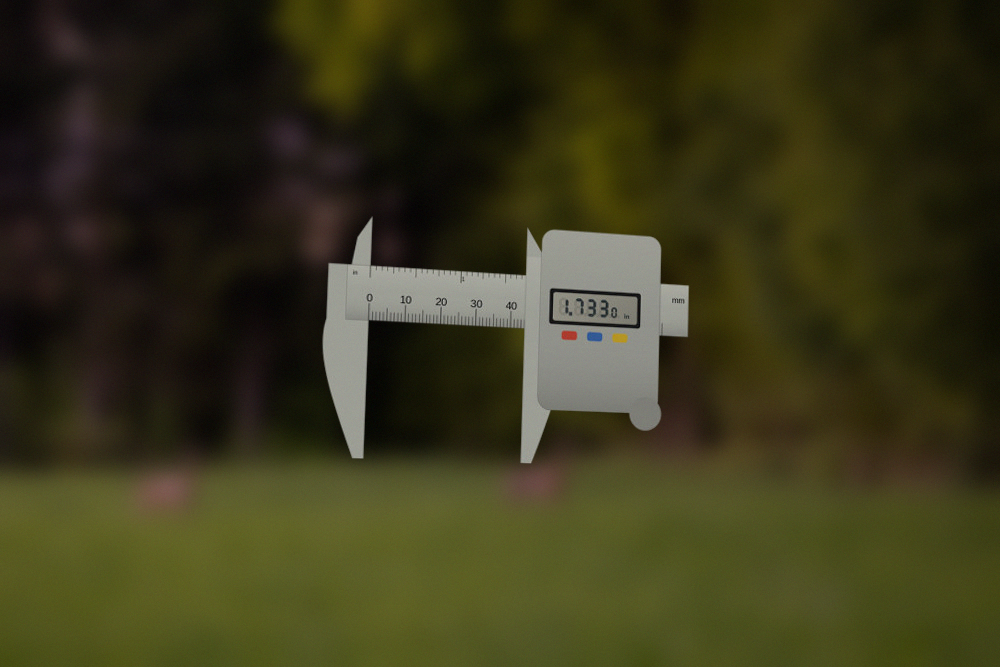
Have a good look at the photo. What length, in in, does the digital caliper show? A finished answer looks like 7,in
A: 1.7330,in
